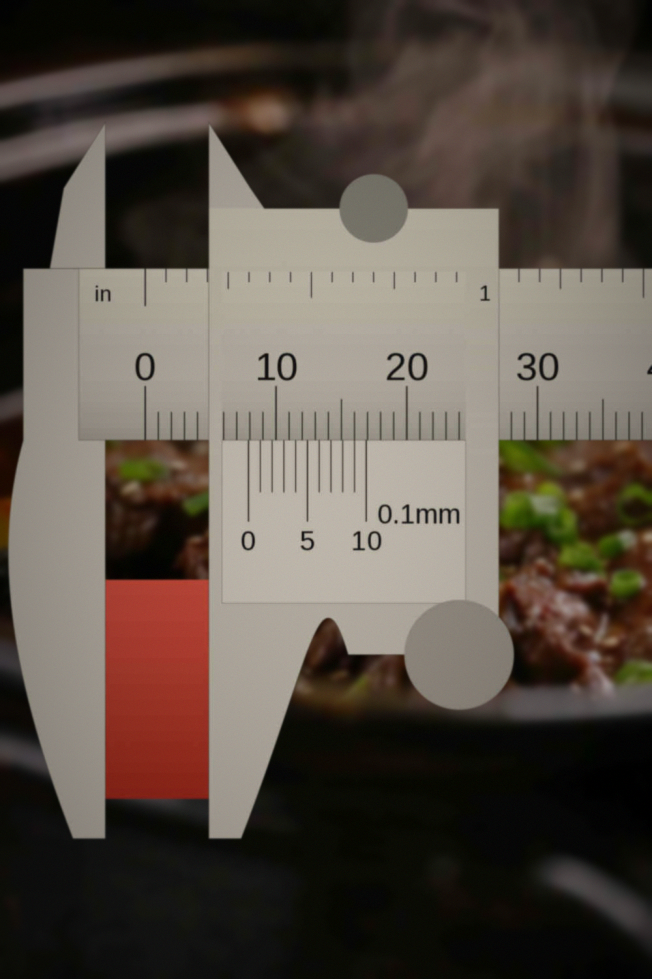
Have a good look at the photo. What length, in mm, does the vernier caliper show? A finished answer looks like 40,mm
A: 7.9,mm
